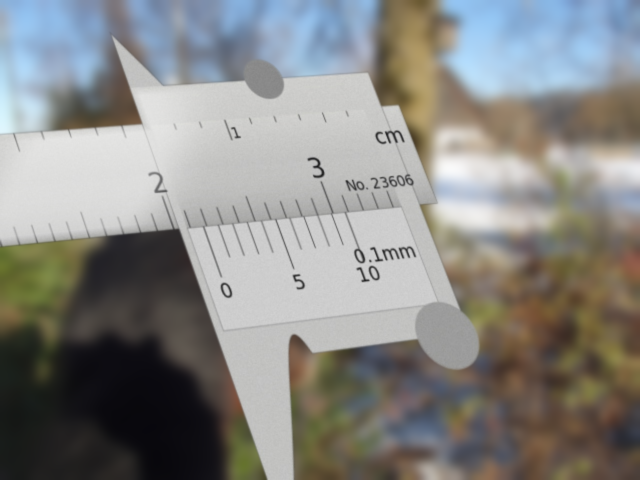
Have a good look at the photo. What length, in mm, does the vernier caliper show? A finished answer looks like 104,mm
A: 21.8,mm
